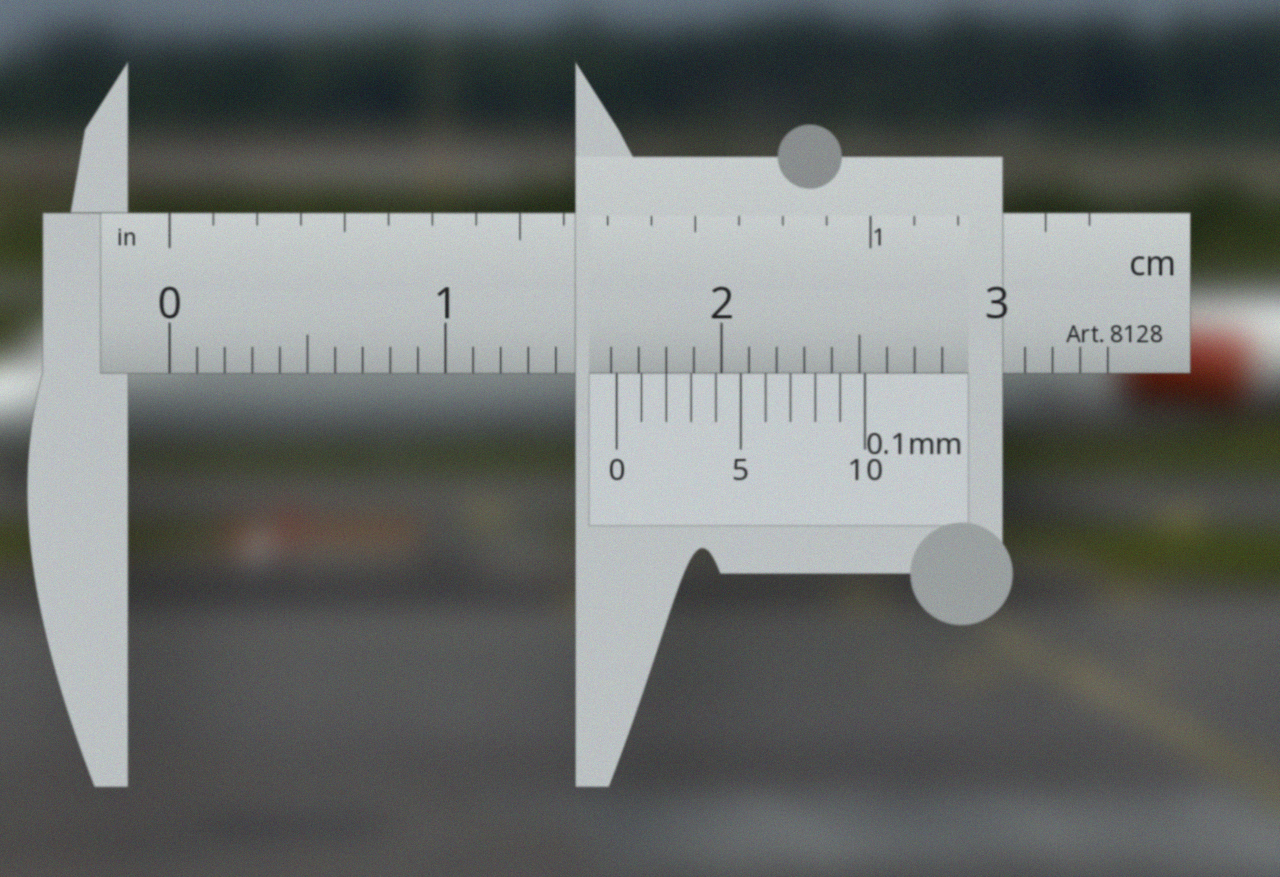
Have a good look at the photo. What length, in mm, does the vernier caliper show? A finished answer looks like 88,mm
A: 16.2,mm
